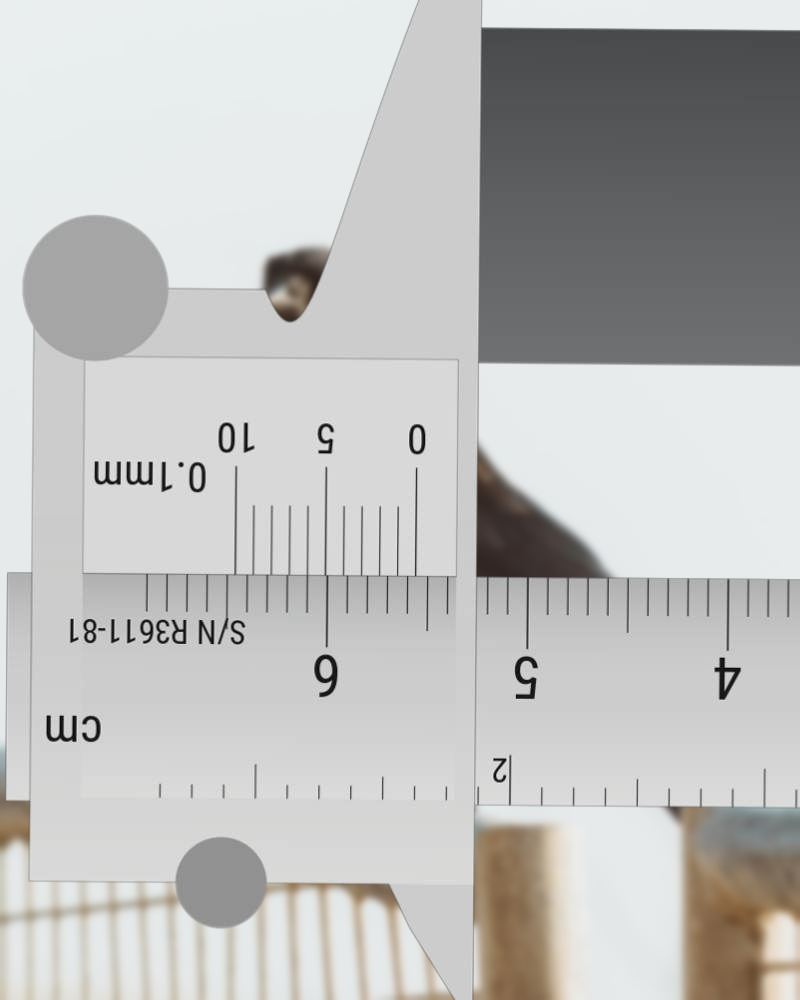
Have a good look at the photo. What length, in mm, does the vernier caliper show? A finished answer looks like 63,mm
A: 55.6,mm
